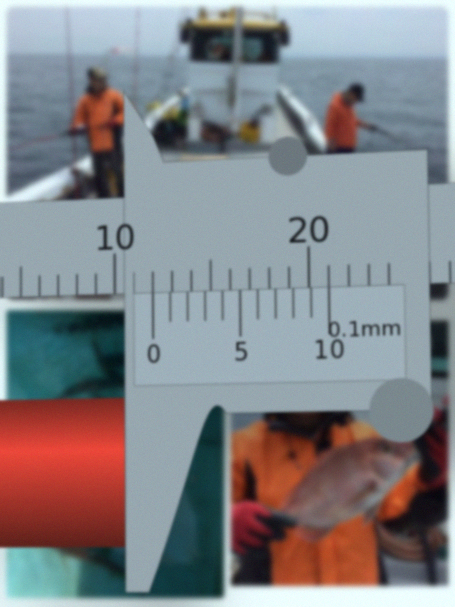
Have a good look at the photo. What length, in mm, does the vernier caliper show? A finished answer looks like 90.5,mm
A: 12.0,mm
